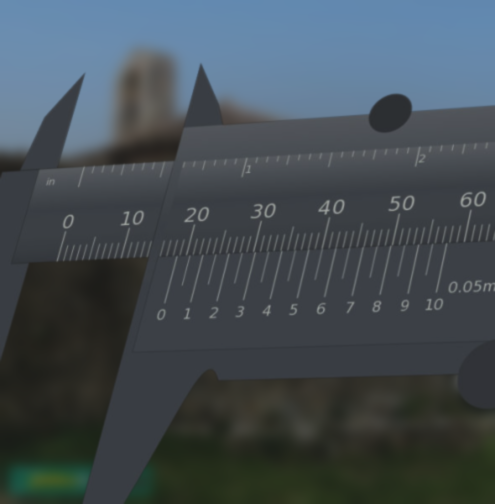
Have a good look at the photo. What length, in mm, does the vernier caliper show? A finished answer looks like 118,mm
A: 18.6,mm
